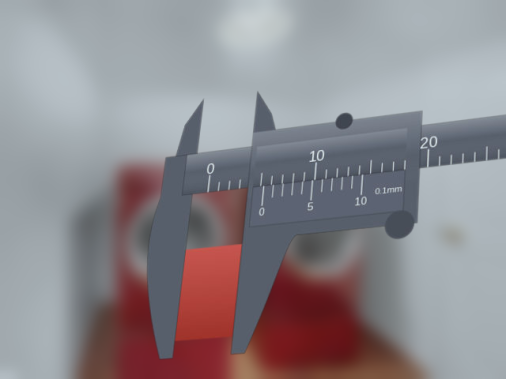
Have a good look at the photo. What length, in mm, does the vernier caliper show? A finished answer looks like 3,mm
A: 5.3,mm
